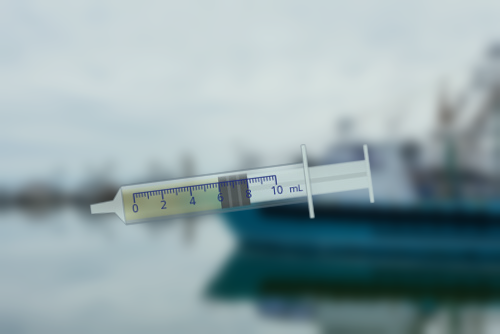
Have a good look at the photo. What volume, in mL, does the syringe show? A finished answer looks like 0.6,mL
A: 6,mL
